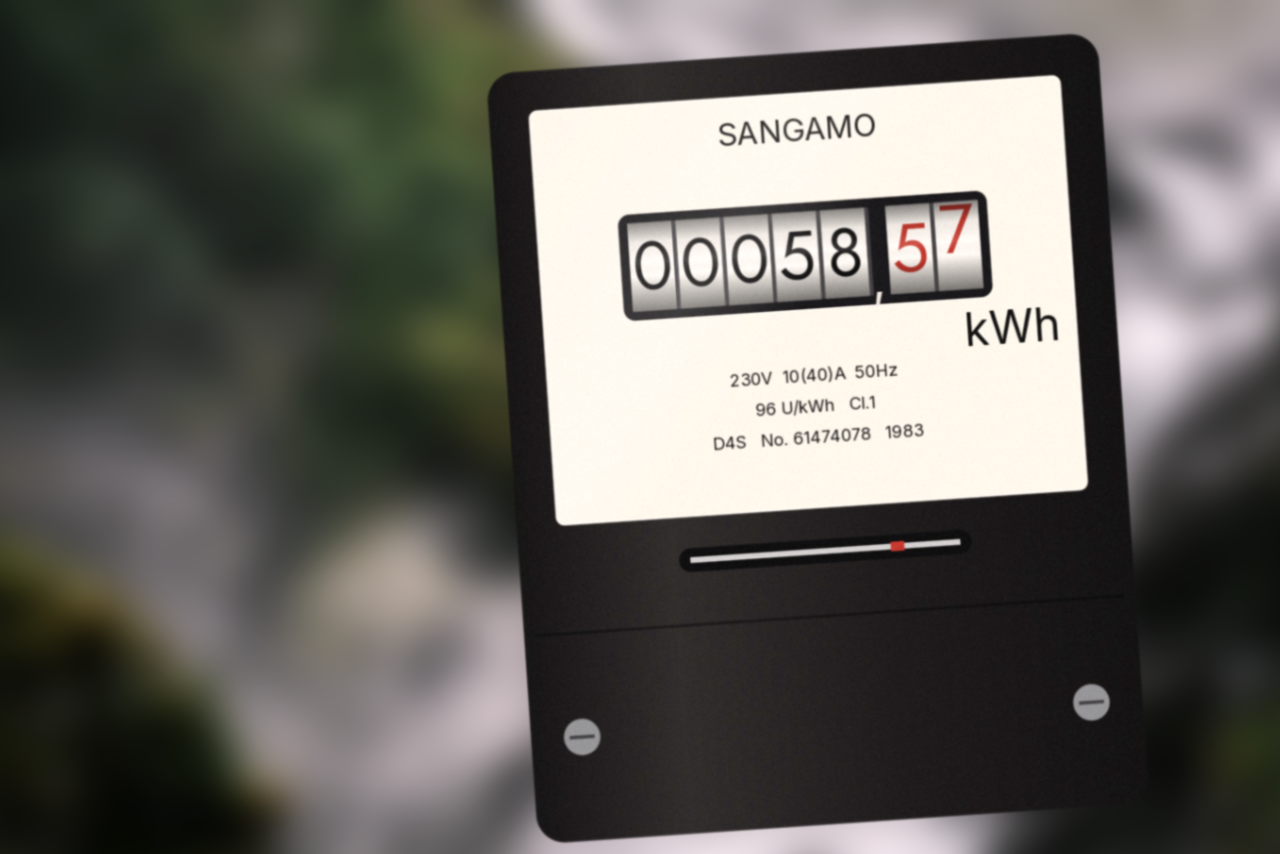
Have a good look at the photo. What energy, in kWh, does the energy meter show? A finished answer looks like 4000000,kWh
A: 58.57,kWh
